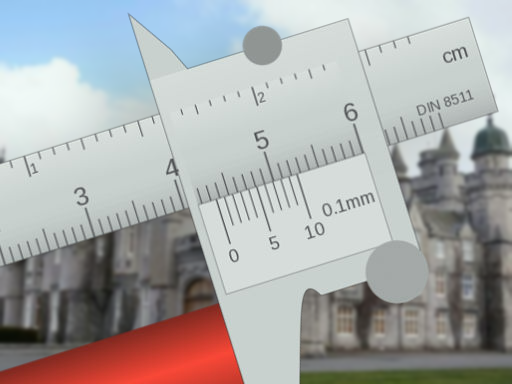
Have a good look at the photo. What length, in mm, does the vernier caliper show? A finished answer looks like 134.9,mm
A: 43.6,mm
